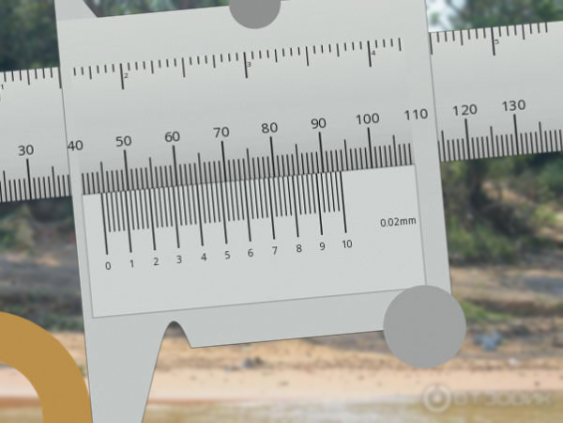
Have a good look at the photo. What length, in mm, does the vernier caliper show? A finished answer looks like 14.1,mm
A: 44.5,mm
